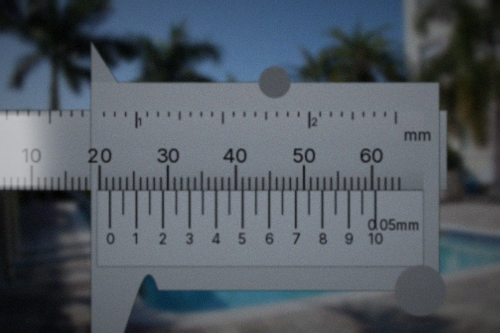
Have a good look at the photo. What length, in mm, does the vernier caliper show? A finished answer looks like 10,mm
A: 21.5,mm
